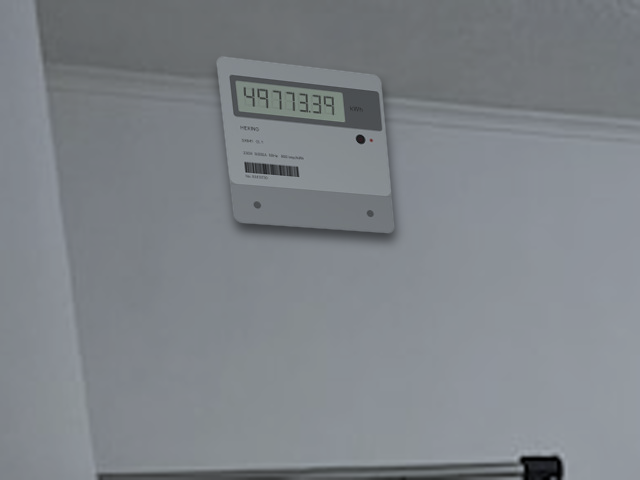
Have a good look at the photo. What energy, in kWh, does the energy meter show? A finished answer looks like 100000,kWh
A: 49773.39,kWh
